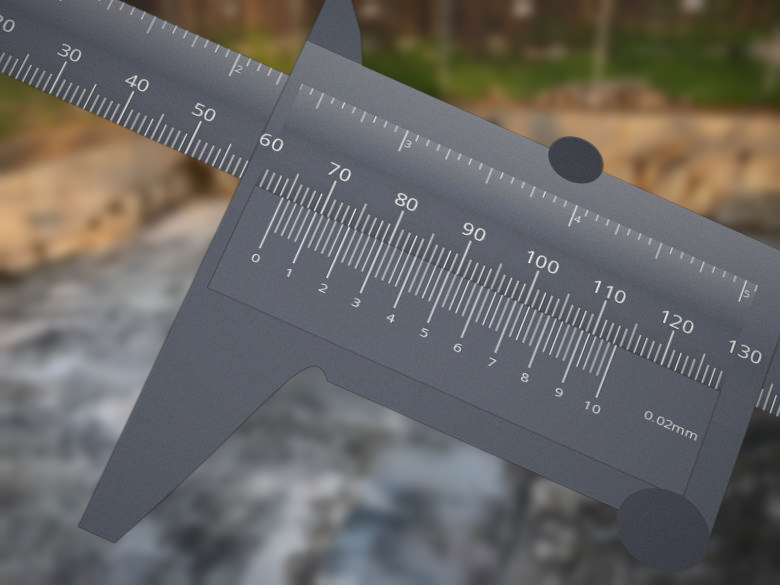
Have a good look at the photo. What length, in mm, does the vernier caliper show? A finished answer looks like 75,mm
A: 64.4,mm
